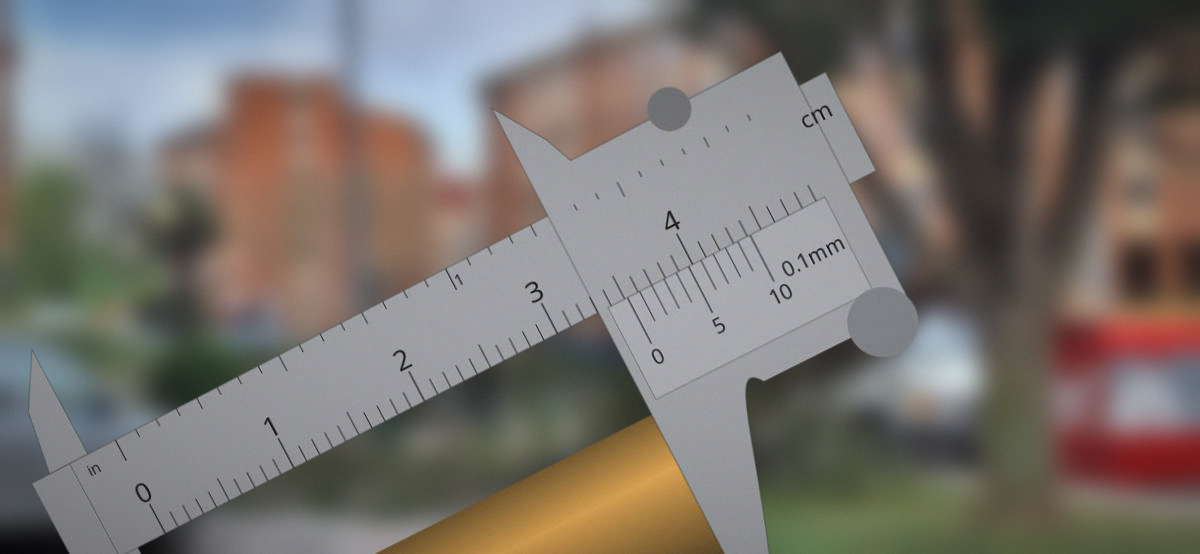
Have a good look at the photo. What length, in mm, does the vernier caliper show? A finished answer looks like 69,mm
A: 35.2,mm
